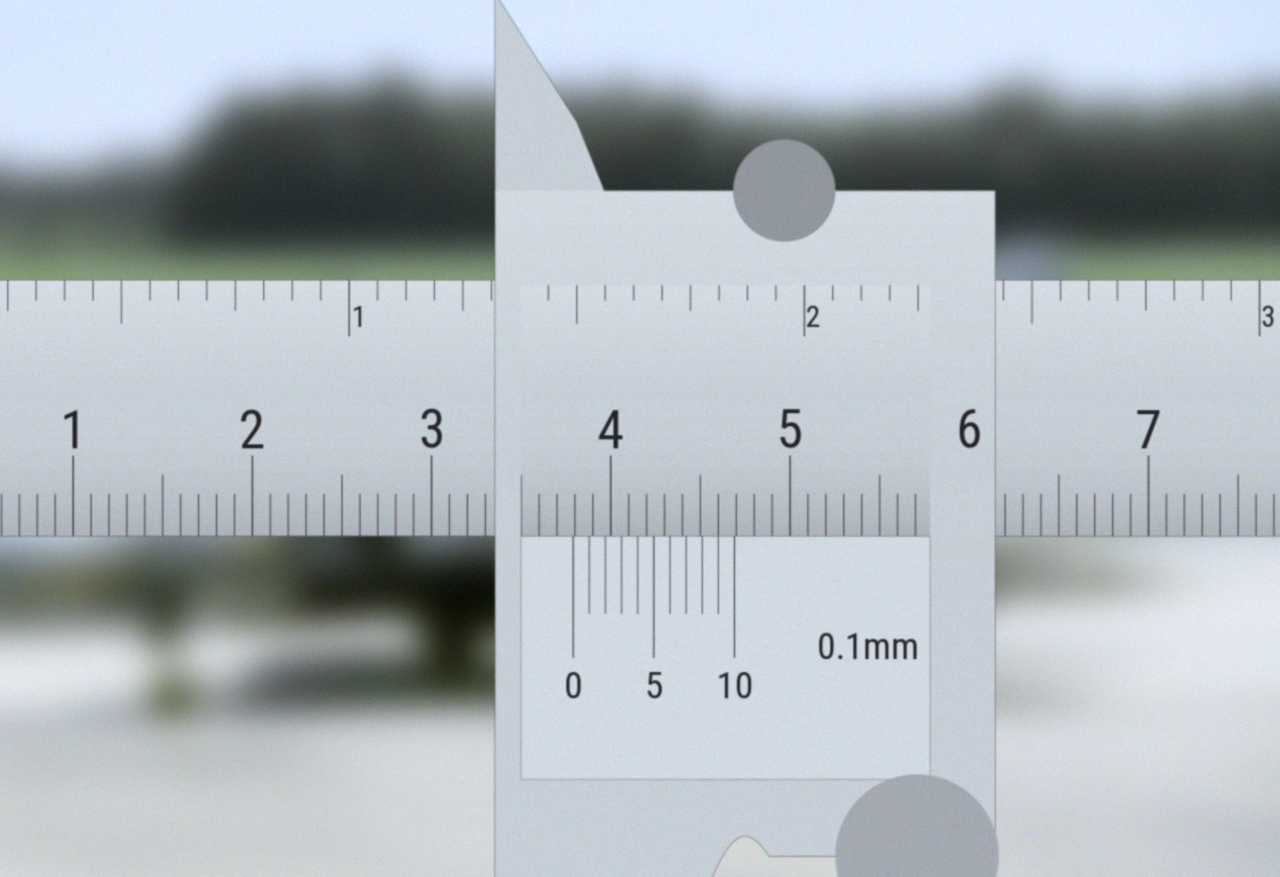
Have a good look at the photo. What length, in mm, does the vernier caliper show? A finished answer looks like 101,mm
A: 37.9,mm
